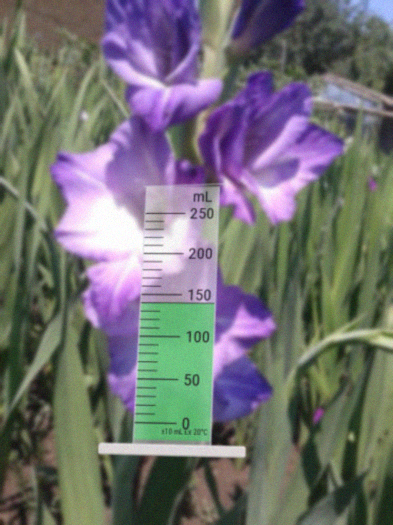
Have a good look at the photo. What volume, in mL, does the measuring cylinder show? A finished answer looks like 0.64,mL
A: 140,mL
